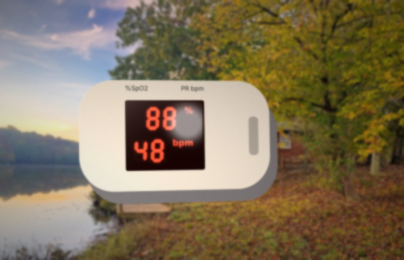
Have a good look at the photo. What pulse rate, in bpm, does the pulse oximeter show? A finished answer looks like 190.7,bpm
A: 48,bpm
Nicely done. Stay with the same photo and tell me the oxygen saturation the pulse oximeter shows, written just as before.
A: 88,%
